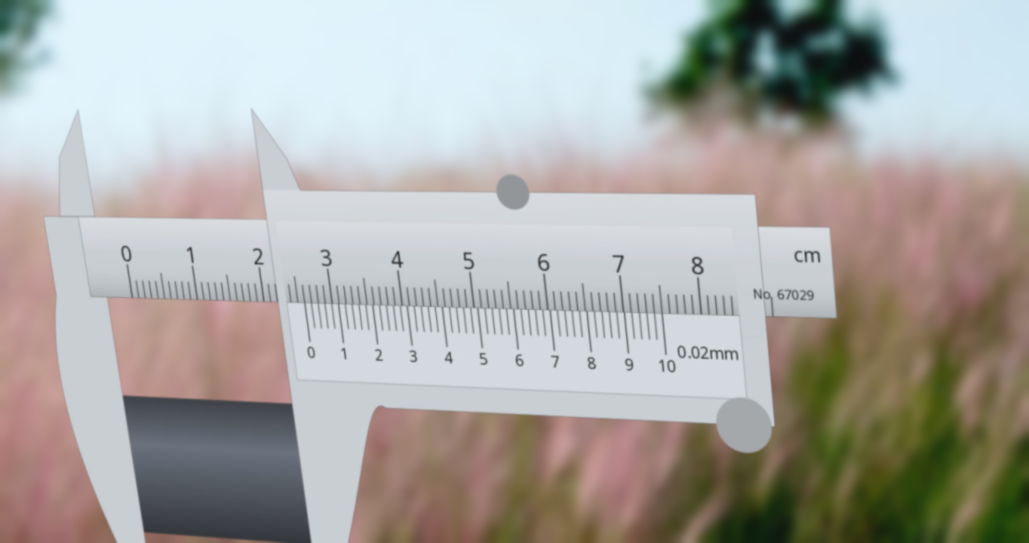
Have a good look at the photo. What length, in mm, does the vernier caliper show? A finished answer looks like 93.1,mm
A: 26.0,mm
